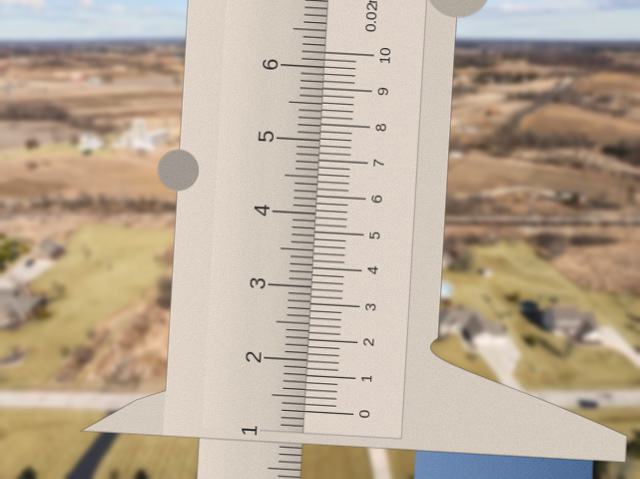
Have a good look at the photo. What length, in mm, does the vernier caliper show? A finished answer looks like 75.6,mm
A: 13.0,mm
